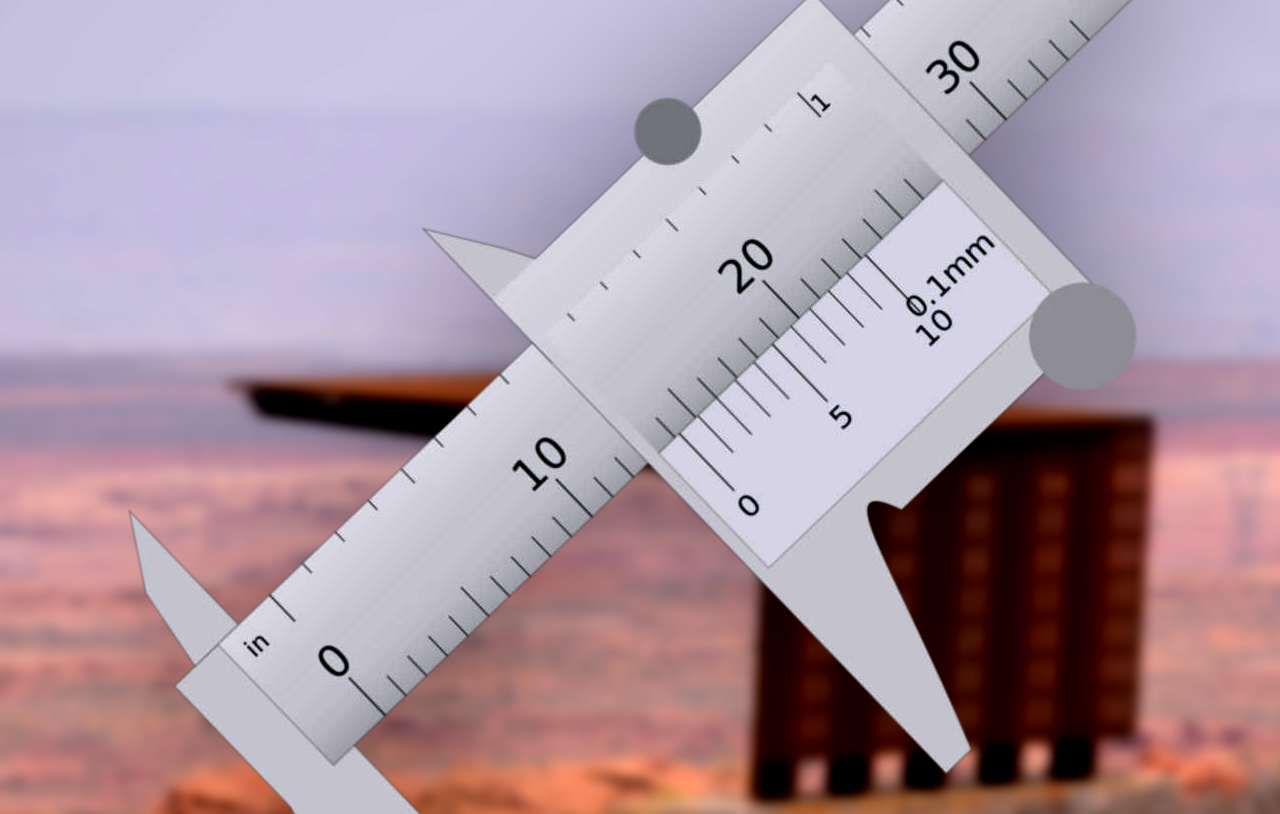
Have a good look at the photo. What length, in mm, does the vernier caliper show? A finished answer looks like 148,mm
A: 14.2,mm
